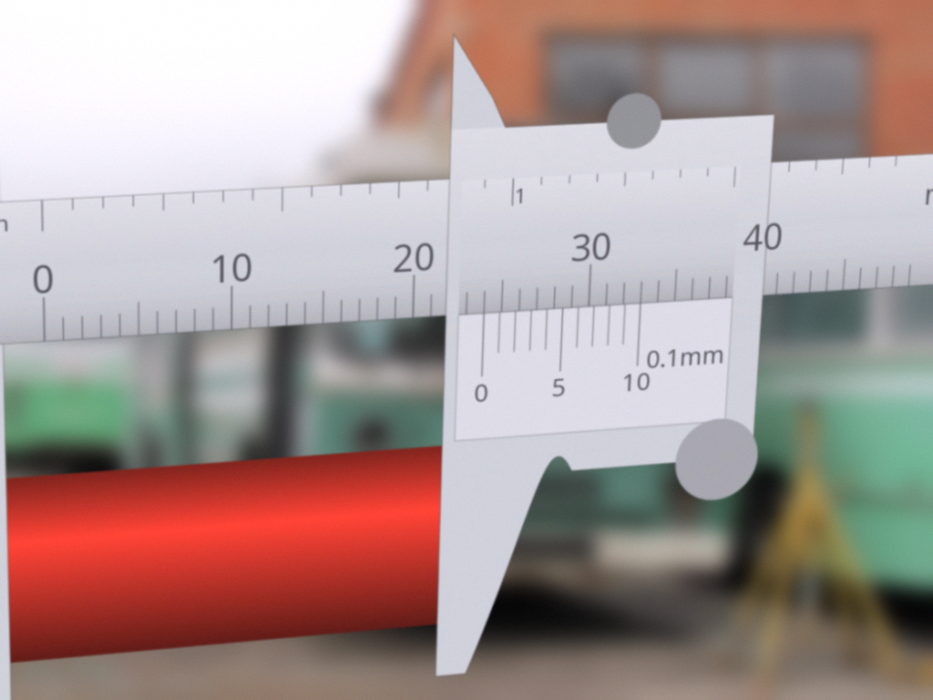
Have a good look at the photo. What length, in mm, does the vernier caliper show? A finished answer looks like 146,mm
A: 24.0,mm
